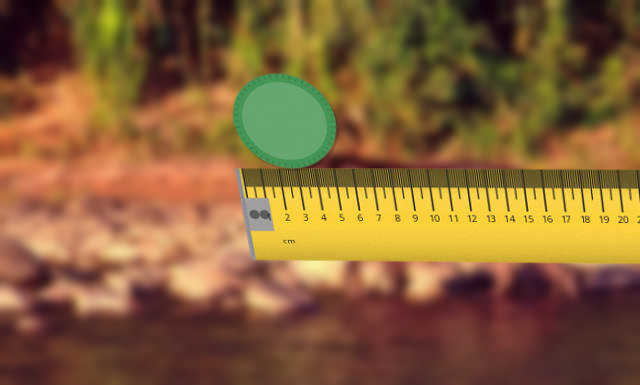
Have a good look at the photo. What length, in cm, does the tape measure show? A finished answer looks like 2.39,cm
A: 5.5,cm
